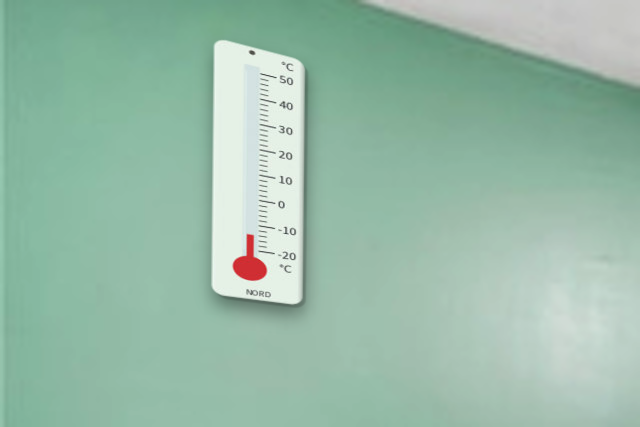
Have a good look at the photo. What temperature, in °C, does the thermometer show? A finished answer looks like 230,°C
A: -14,°C
